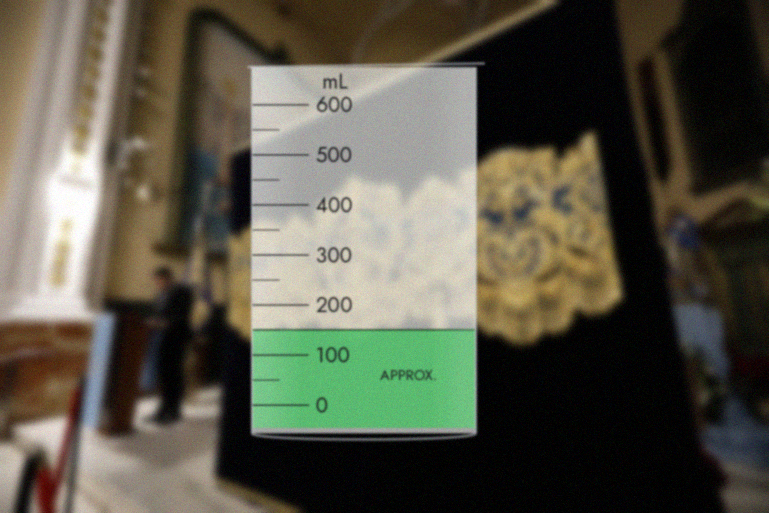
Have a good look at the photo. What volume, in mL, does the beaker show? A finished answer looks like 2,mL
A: 150,mL
